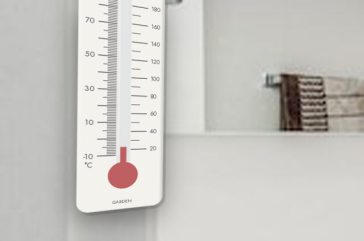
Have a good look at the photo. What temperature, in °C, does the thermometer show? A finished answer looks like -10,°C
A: -5,°C
